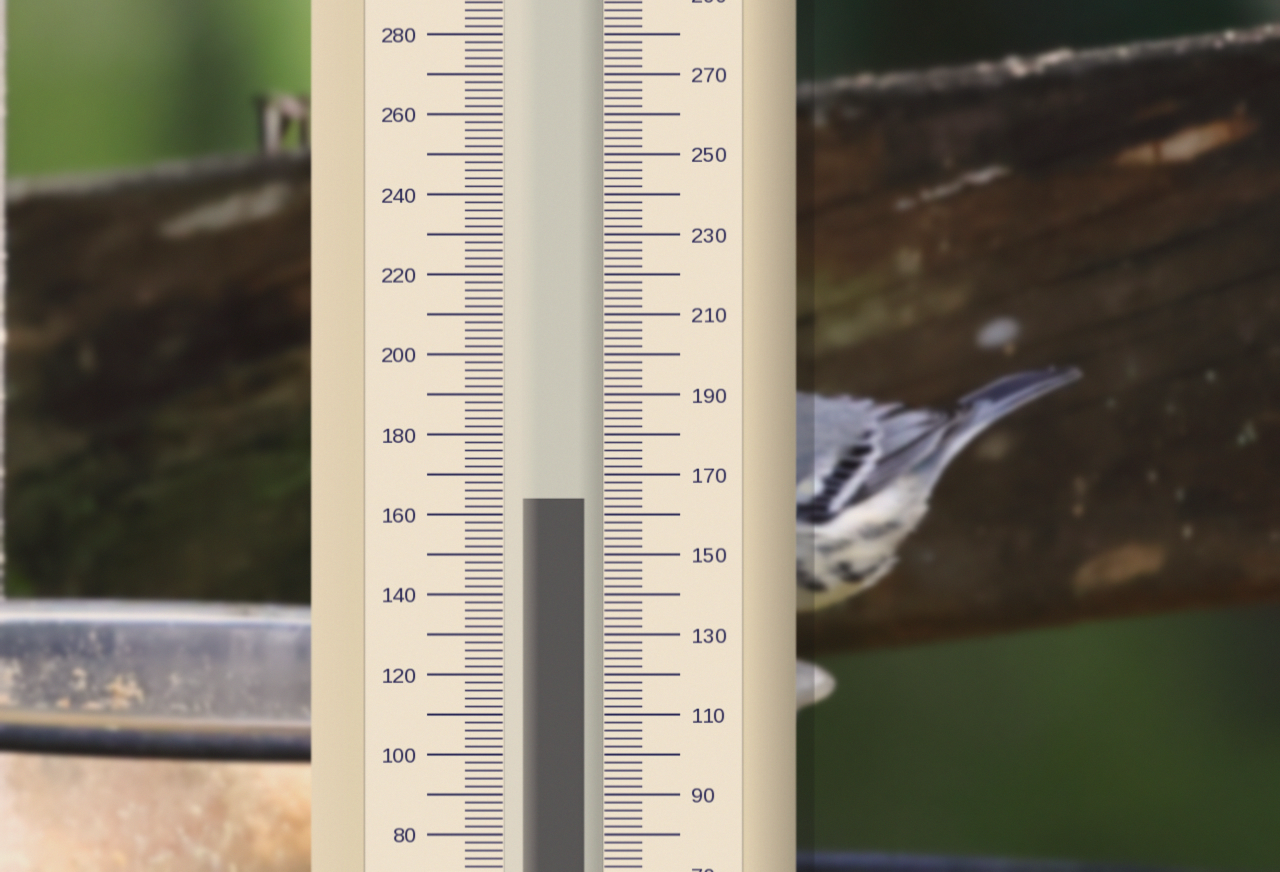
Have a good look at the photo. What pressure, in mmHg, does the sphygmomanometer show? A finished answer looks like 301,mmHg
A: 164,mmHg
